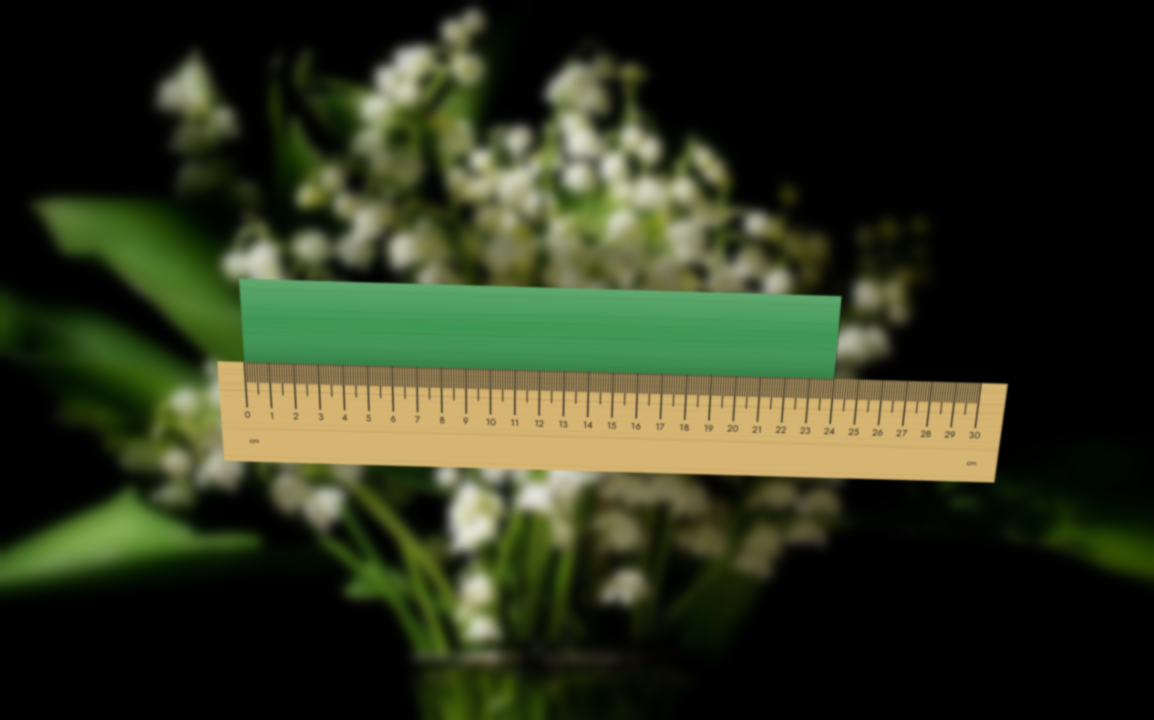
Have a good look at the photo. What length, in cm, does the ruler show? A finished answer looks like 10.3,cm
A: 24,cm
